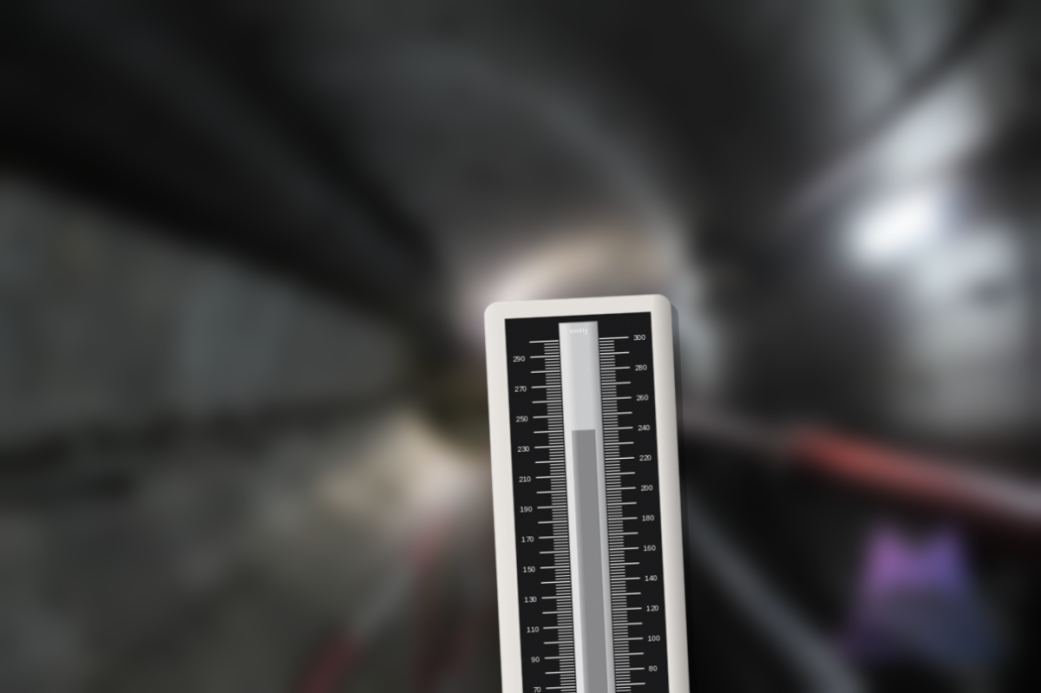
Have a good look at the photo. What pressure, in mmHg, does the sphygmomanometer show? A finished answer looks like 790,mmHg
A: 240,mmHg
